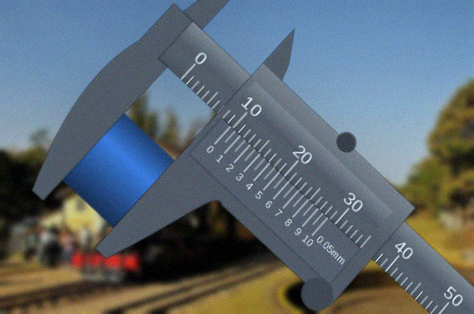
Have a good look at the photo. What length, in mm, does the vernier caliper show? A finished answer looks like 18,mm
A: 9.6,mm
